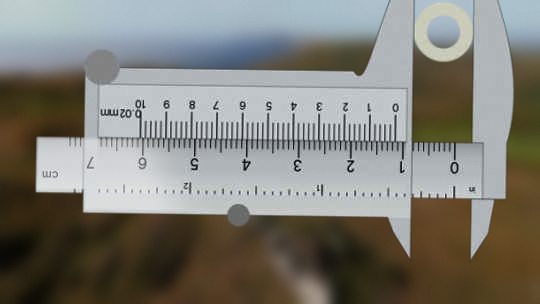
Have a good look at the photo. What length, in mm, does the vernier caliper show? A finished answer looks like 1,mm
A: 11.5,mm
